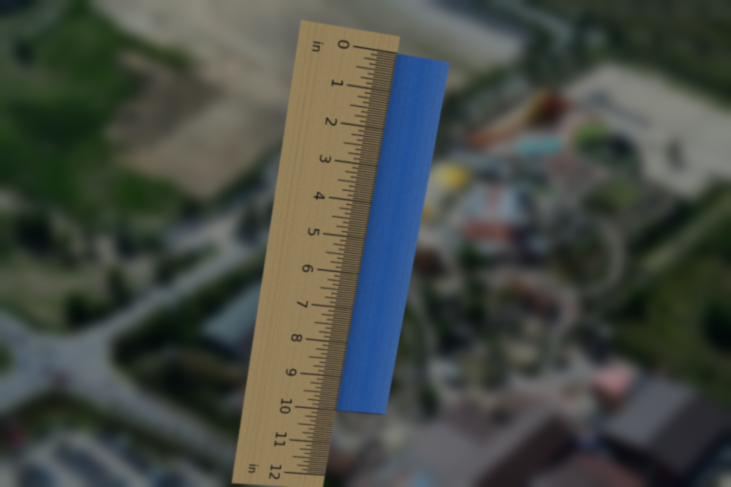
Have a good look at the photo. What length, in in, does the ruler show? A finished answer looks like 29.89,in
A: 10,in
